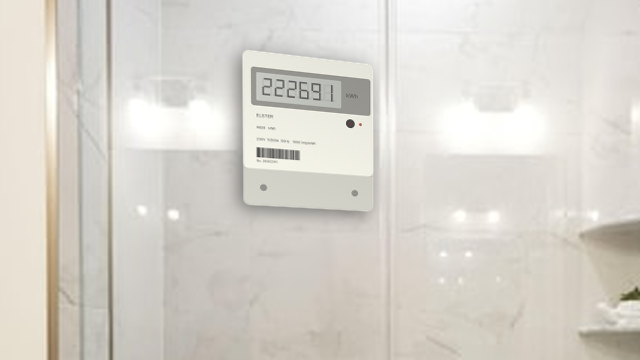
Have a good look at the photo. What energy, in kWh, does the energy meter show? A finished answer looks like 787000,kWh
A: 222691,kWh
